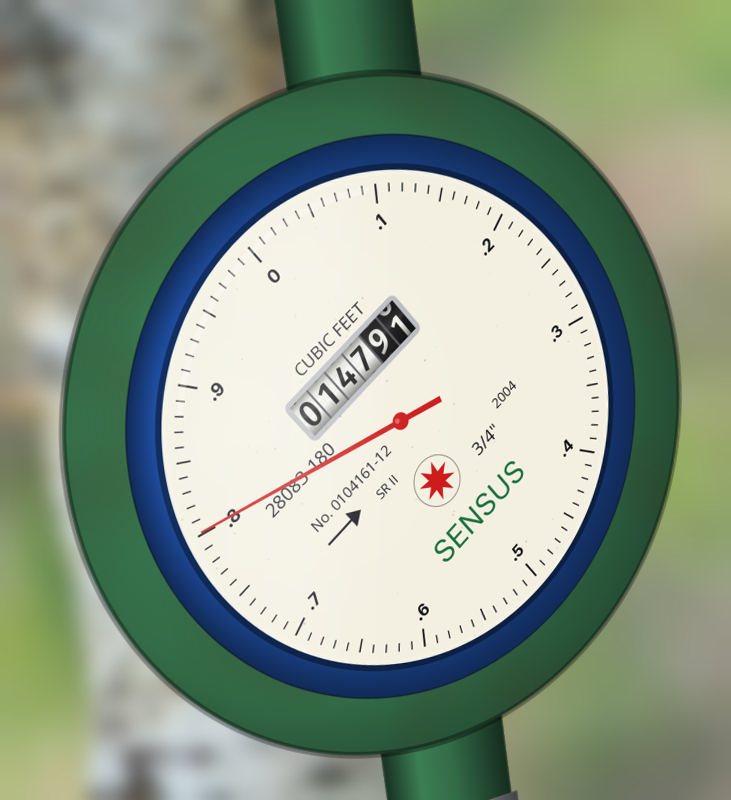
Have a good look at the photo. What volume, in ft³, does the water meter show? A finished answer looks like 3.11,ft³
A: 14790.80,ft³
